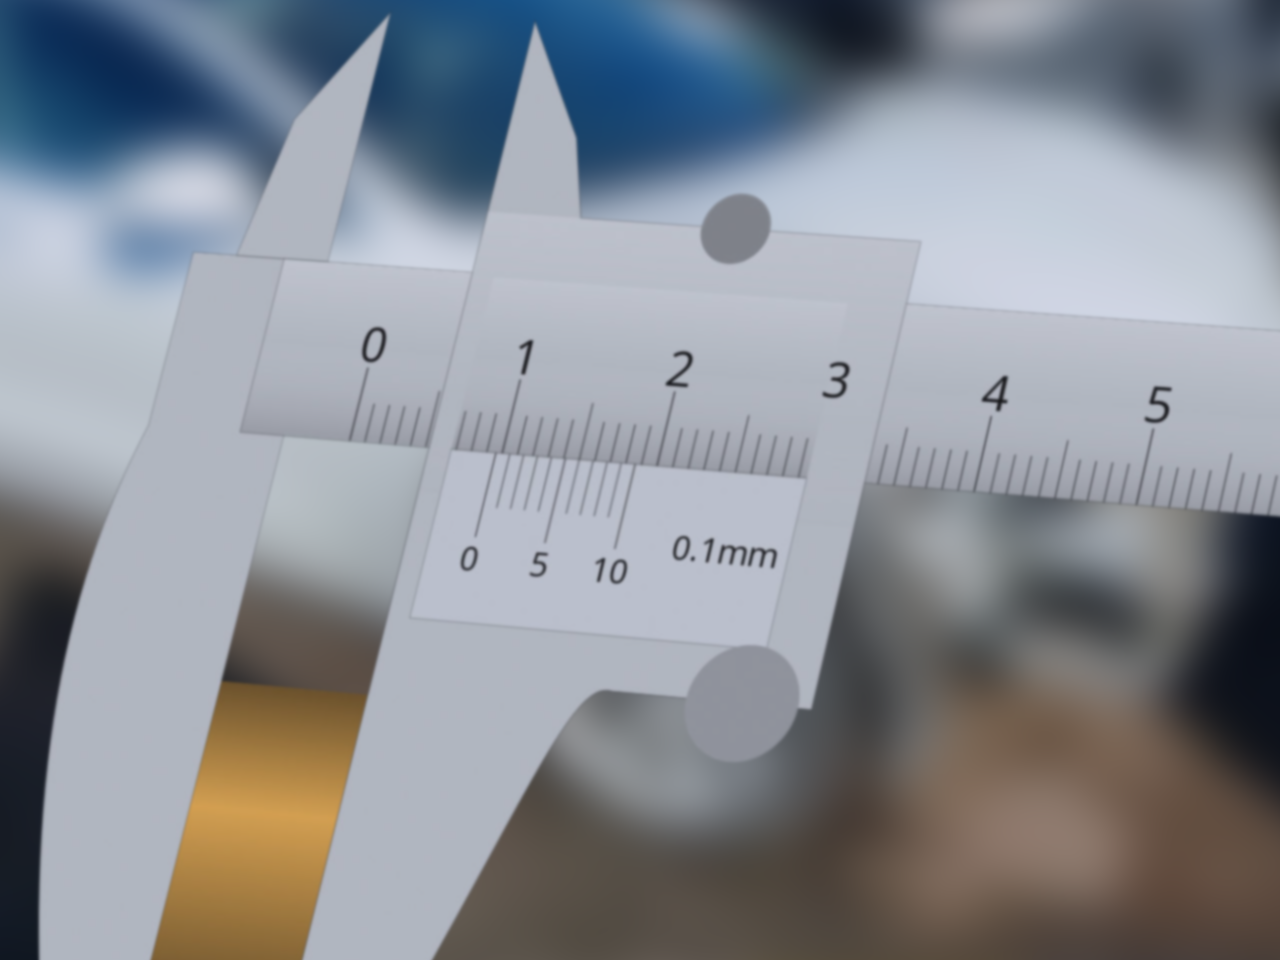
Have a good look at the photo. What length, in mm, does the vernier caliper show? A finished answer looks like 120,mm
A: 9.6,mm
